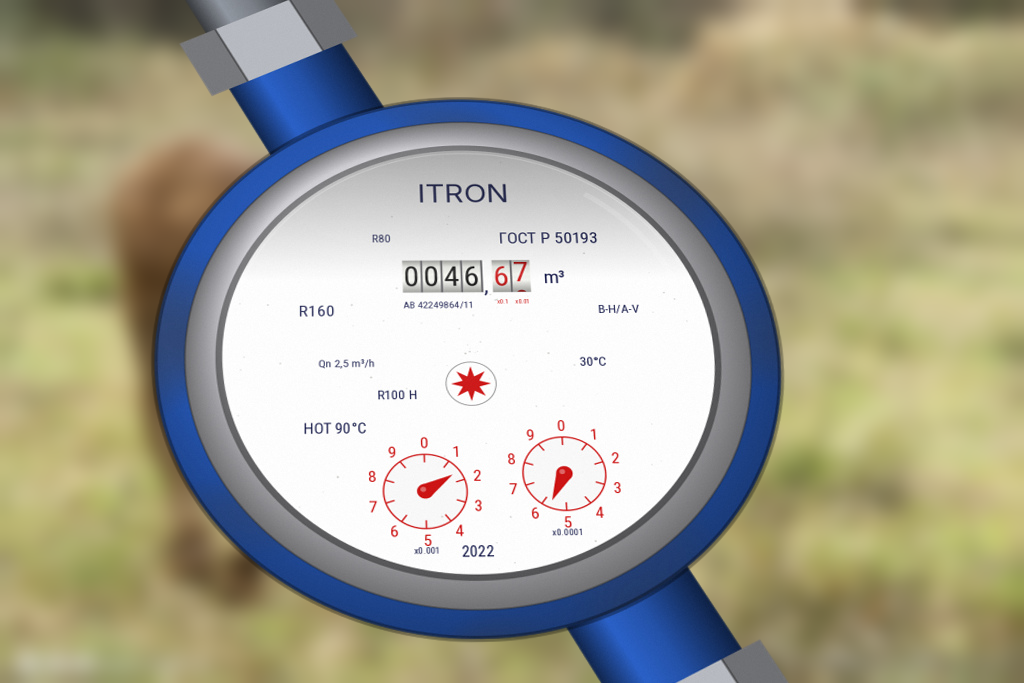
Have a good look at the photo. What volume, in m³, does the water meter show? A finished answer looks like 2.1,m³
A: 46.6715,m³
